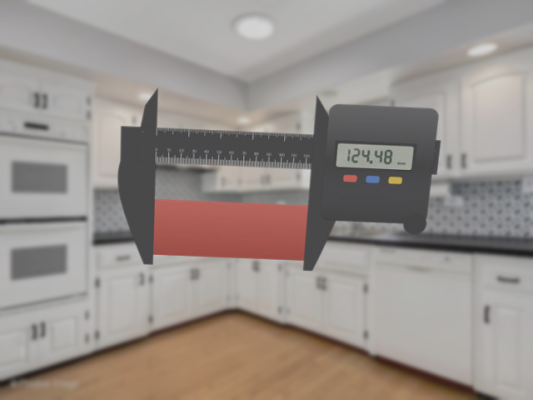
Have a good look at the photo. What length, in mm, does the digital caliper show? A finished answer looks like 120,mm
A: 124.48,mm
